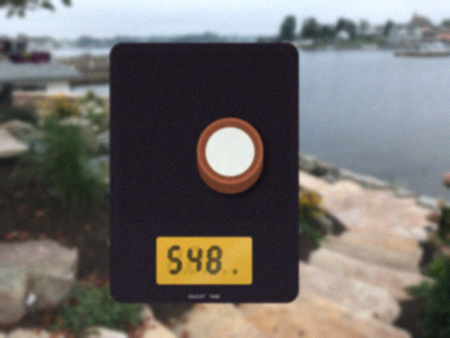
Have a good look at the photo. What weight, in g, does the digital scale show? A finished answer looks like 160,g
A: 548,g
